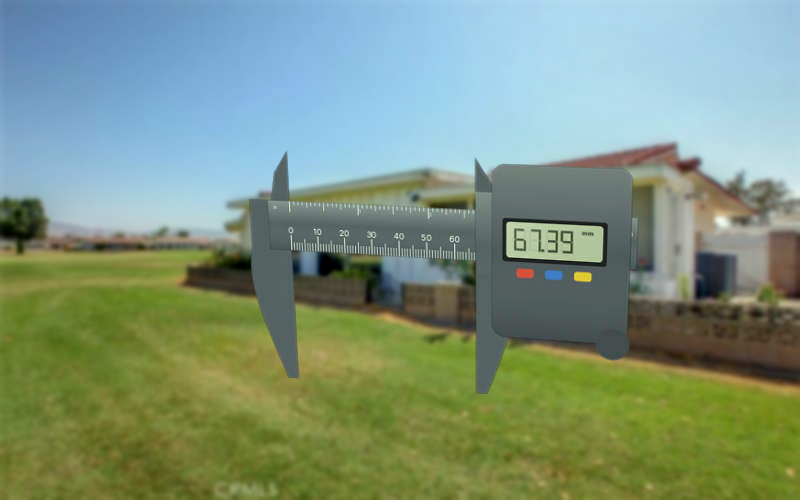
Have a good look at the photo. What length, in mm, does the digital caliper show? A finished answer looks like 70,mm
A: 67.39,mm
